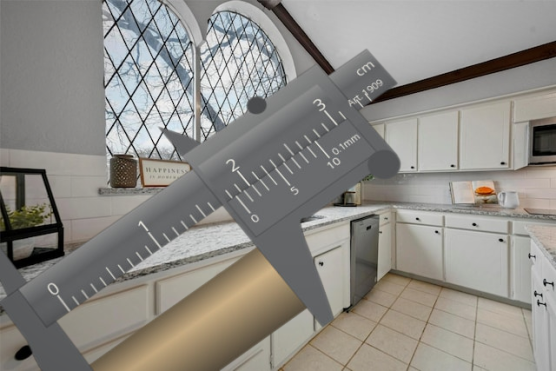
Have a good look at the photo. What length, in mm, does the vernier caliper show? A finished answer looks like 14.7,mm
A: 18.4,mm
